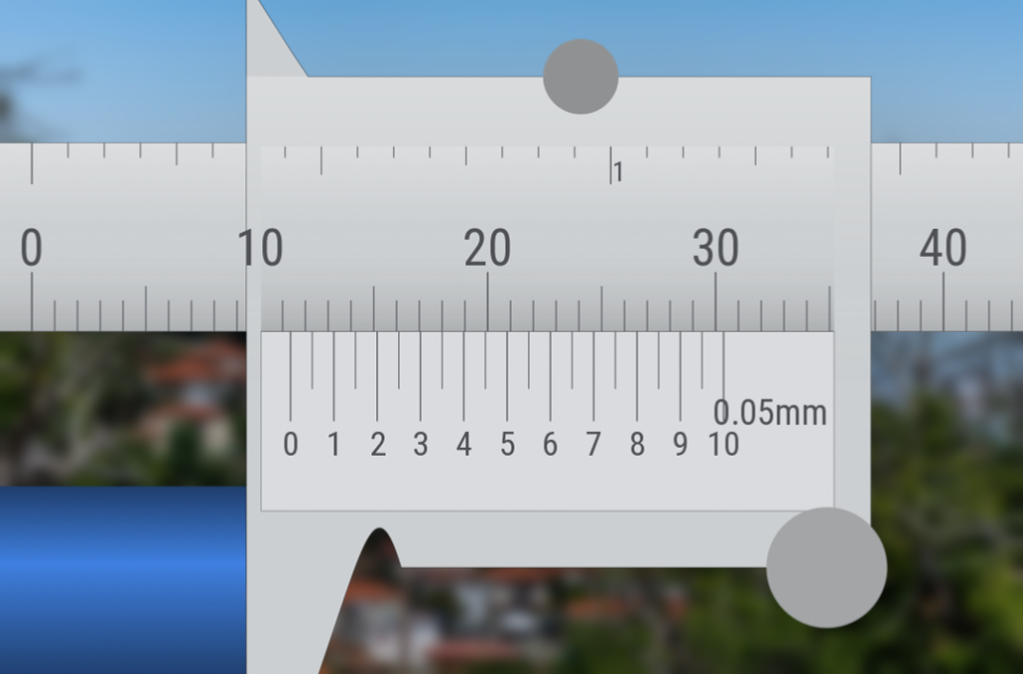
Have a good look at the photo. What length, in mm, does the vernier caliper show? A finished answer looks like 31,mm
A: 11.35,mm
